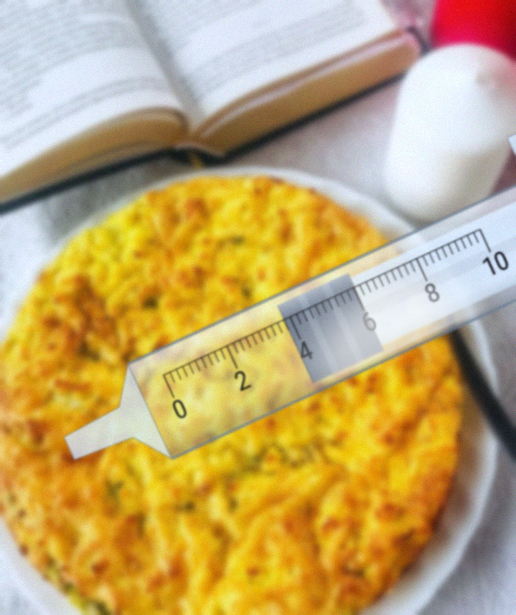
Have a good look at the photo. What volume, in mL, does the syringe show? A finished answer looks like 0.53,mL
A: 3.8,mL
